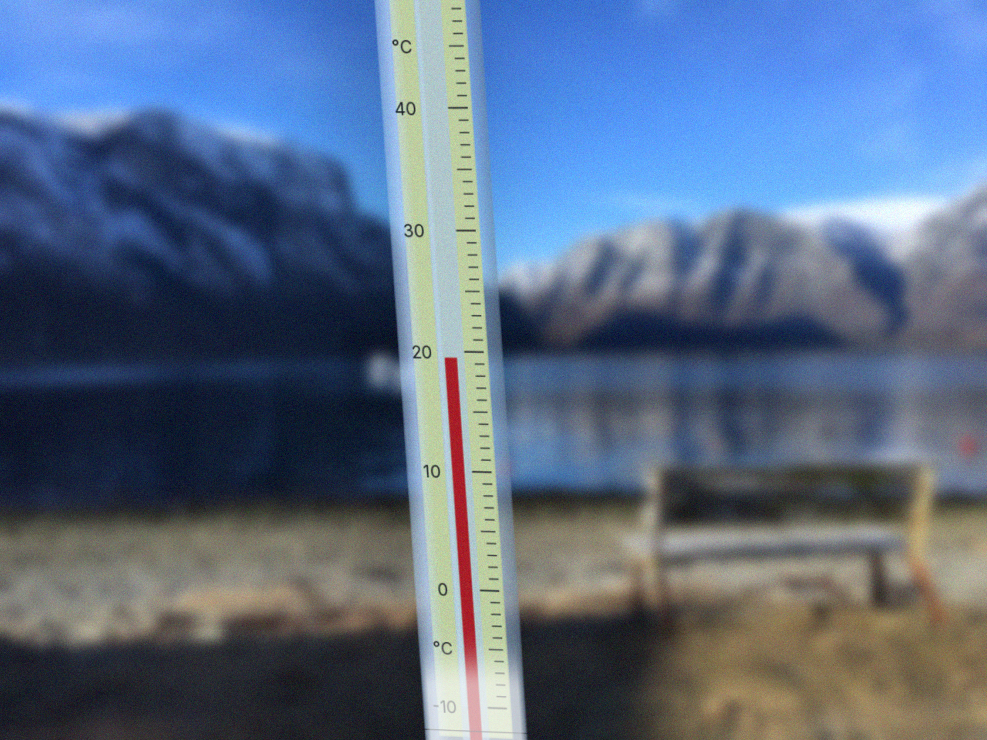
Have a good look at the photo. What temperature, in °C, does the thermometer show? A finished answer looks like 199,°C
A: 19.5,°C
